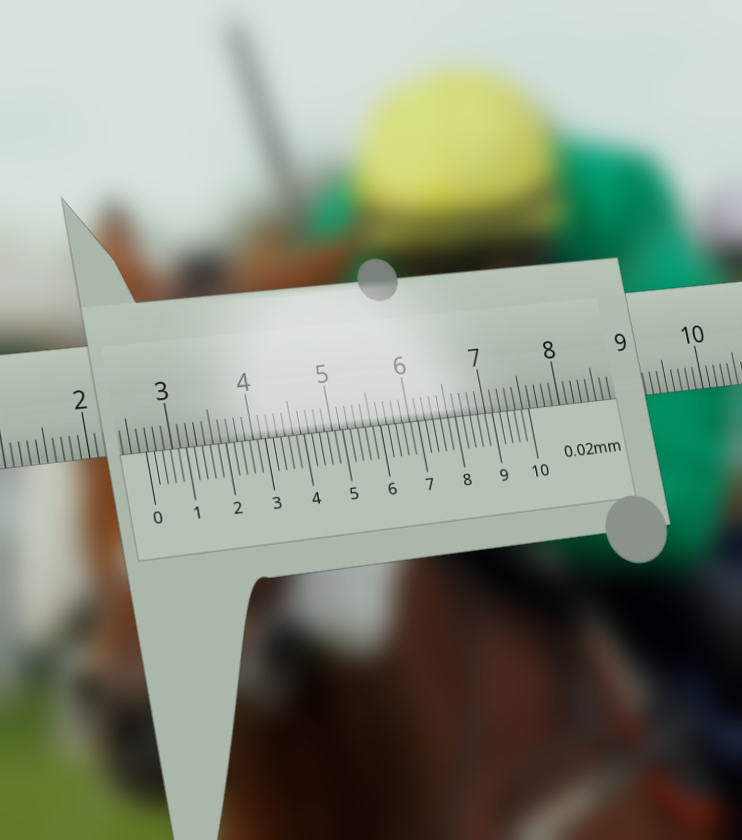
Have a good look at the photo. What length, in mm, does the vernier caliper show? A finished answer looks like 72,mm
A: 26.8,mm
